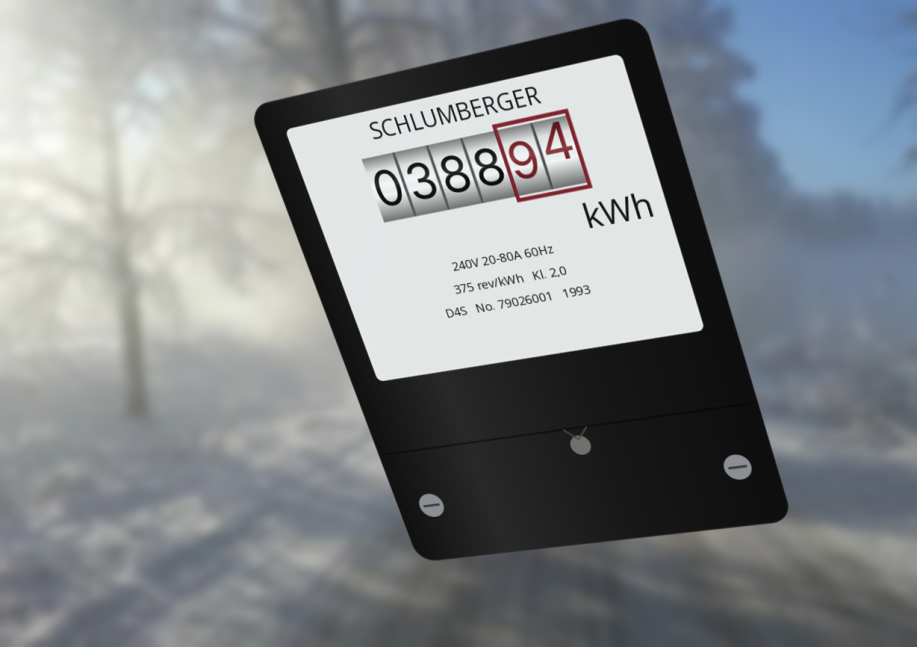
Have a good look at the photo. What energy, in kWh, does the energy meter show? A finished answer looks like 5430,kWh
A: 388.94,kWh
